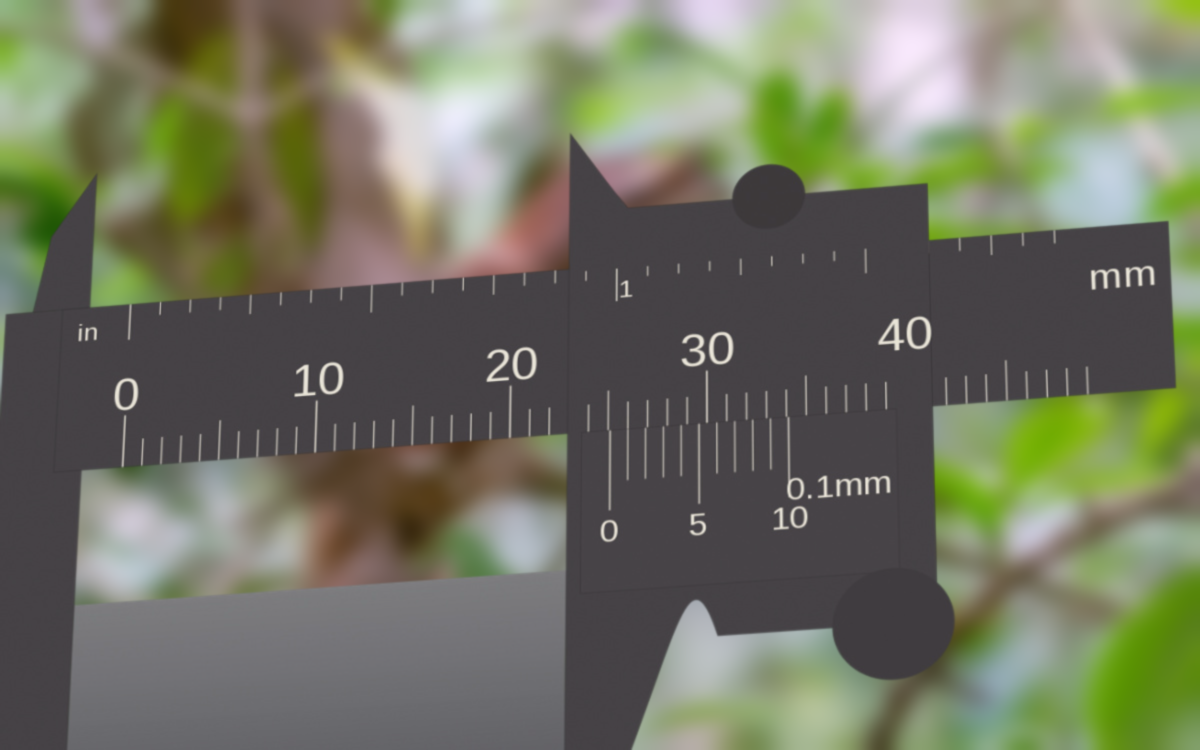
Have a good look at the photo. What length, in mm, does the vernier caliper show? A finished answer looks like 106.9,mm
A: 25.1,mm
